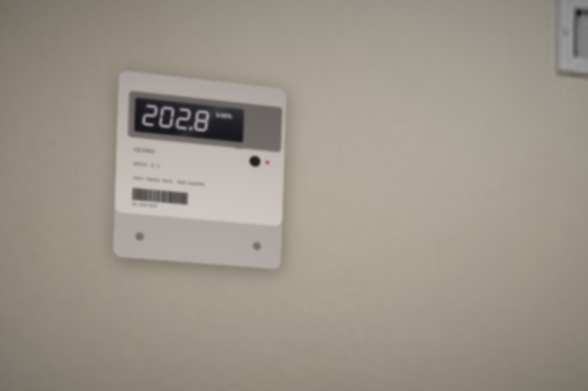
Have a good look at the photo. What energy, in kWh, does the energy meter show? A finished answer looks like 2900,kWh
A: 202.8,kWh
